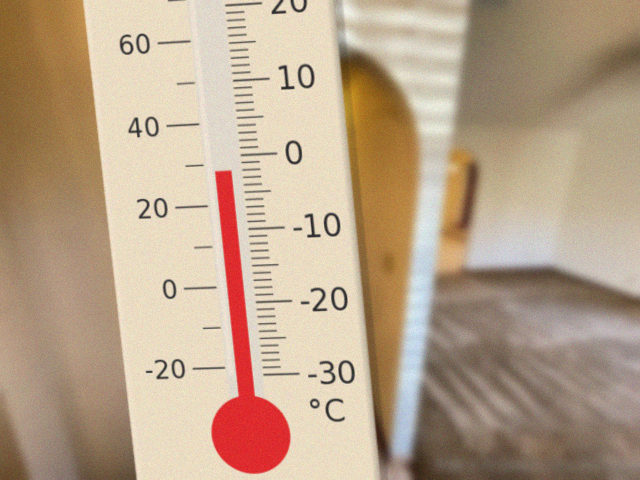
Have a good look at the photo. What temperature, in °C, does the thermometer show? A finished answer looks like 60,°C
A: -2,°C
